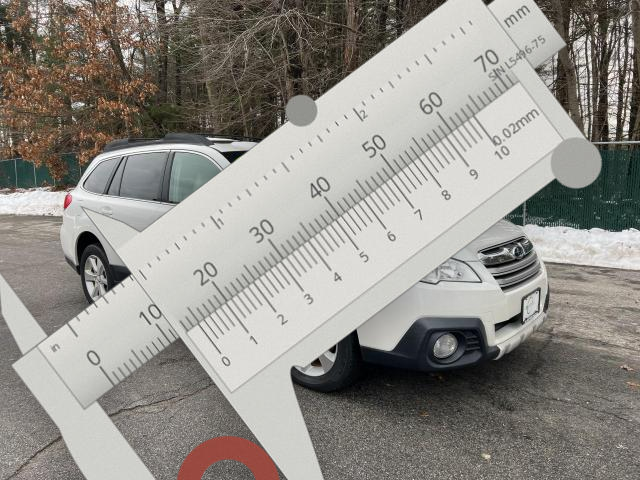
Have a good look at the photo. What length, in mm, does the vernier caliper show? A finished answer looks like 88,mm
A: 14.8,mm
